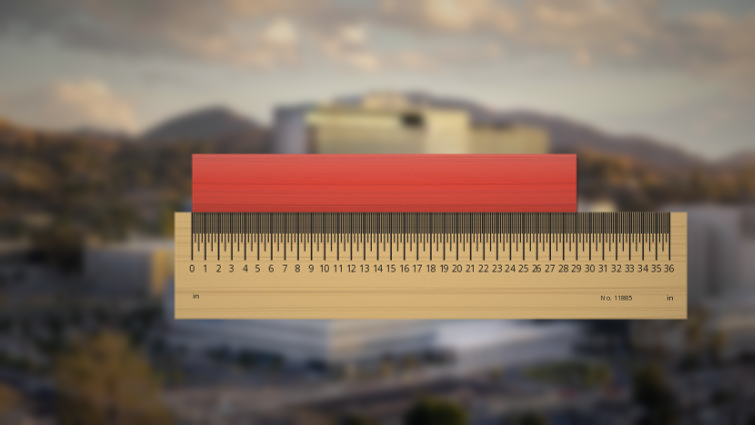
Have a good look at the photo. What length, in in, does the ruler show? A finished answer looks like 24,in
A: 29,in
